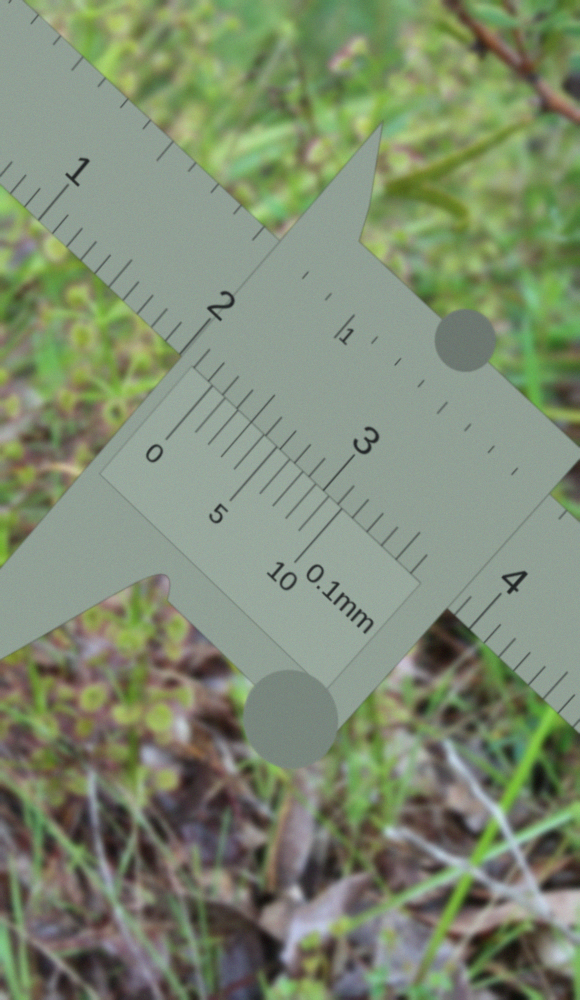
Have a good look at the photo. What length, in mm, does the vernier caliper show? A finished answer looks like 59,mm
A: 22.3,mm
